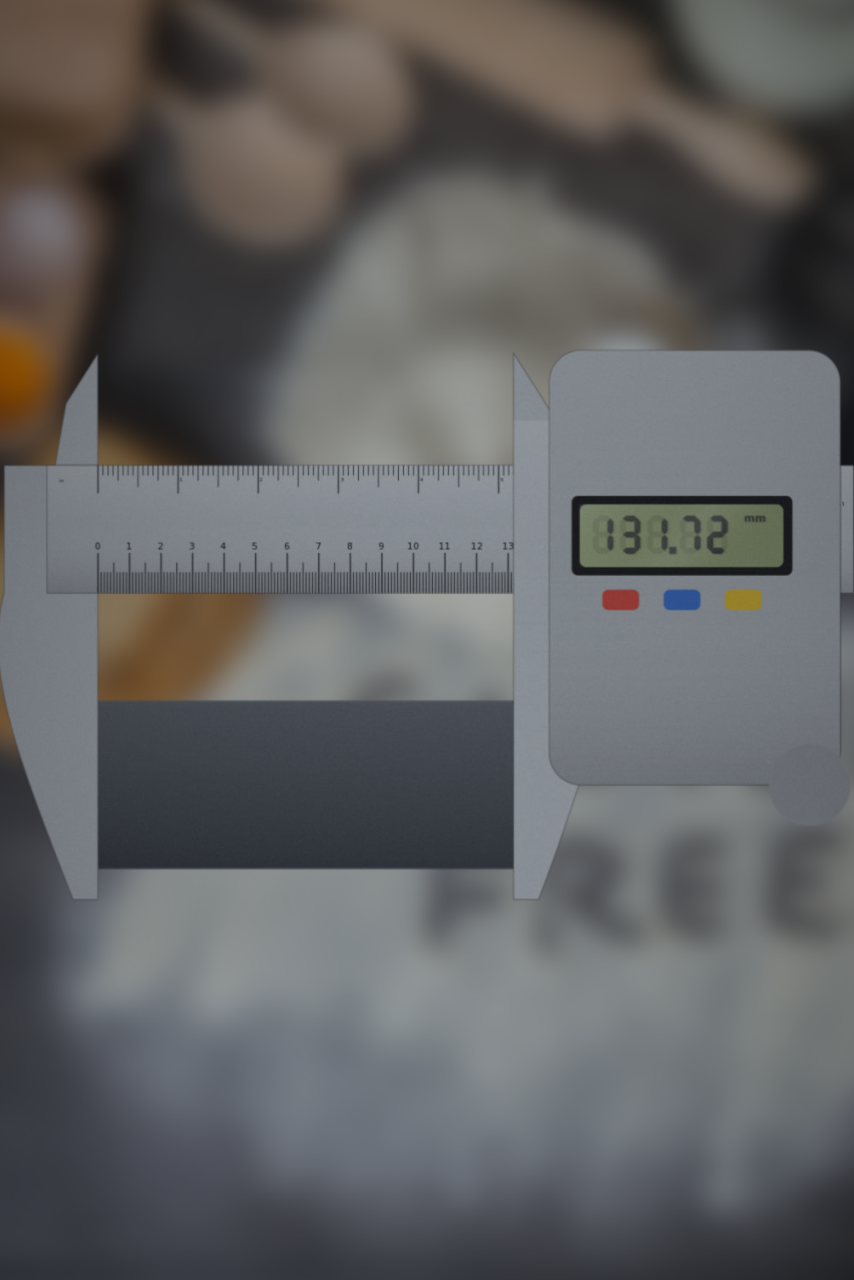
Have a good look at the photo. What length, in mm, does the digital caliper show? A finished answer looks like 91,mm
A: 131.72,mm
